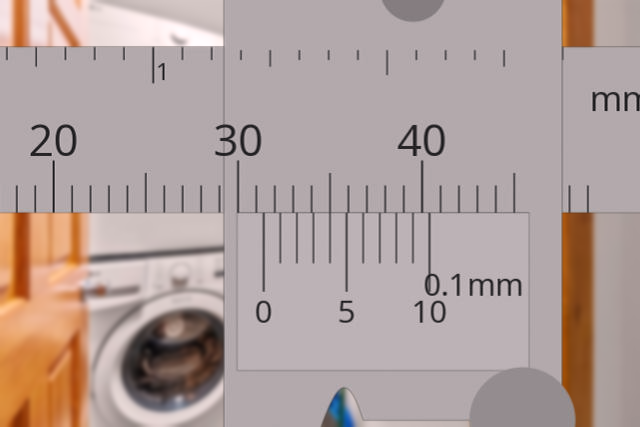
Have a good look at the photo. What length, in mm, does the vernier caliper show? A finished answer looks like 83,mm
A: 31.4,mm
